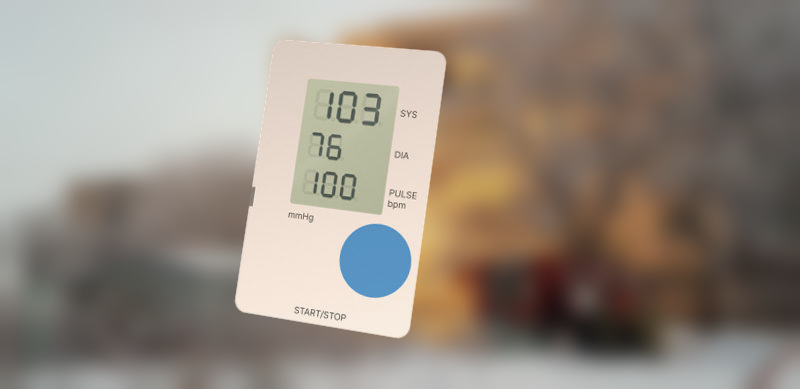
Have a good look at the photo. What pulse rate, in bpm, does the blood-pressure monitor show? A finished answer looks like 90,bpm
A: 100,bpm
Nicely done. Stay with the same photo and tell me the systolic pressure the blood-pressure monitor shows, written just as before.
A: 103,mmHg
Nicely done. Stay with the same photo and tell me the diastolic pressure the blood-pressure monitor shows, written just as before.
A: 76,mmHg
